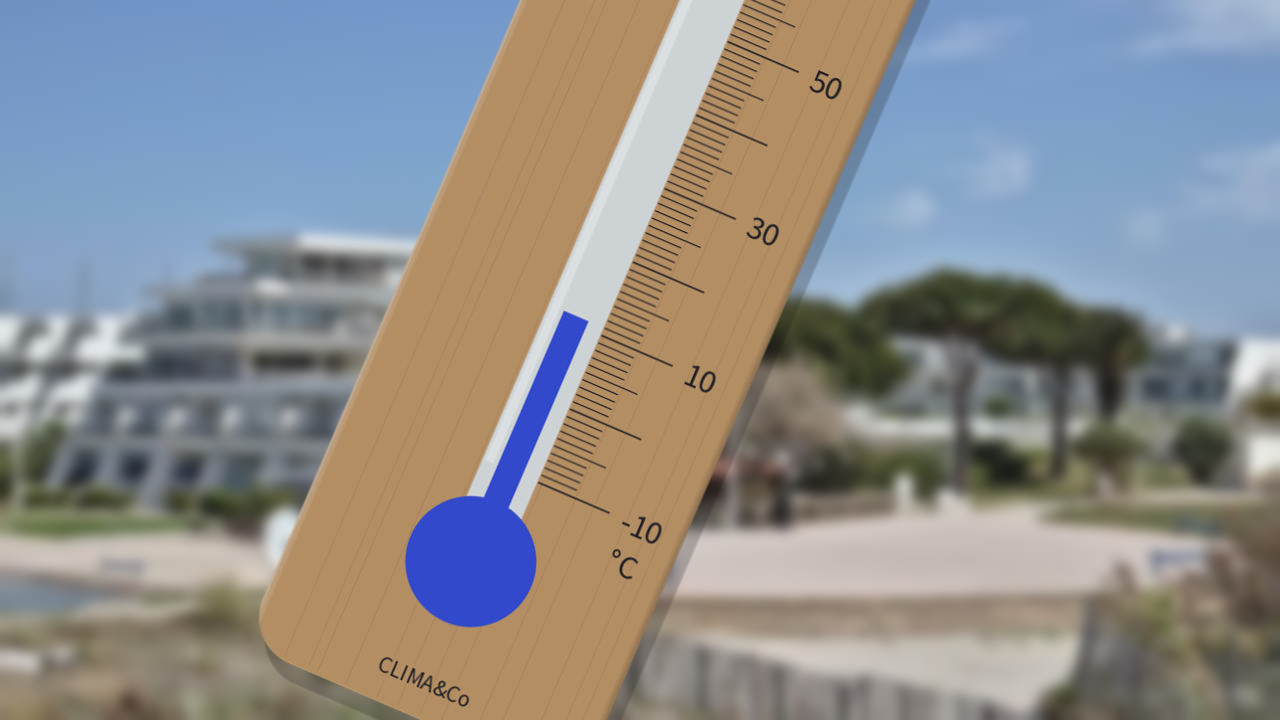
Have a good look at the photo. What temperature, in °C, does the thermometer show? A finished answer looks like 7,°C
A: 11,°C
